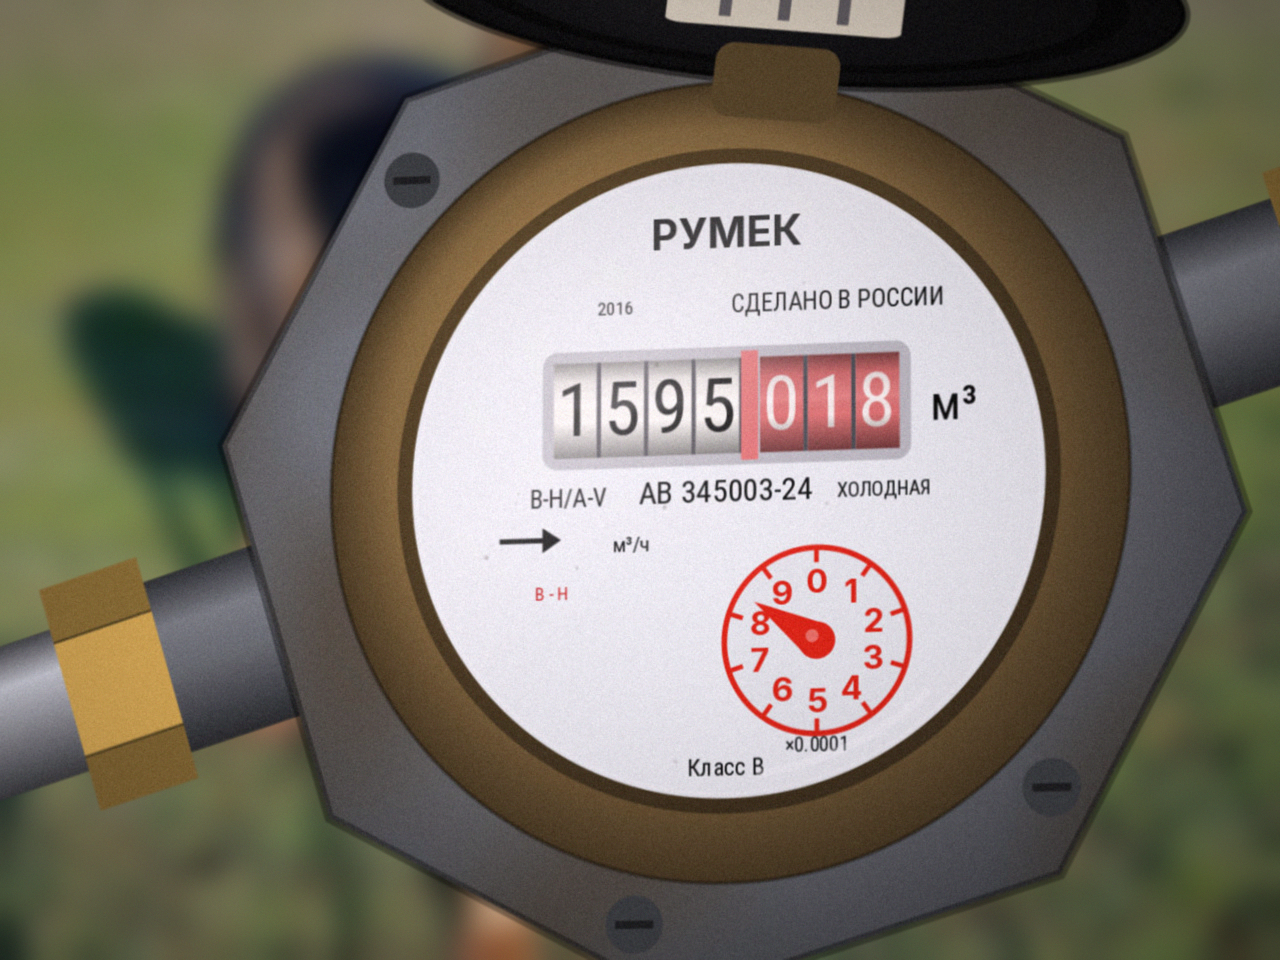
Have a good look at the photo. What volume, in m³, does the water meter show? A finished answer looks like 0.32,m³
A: 1595.0188,m³
